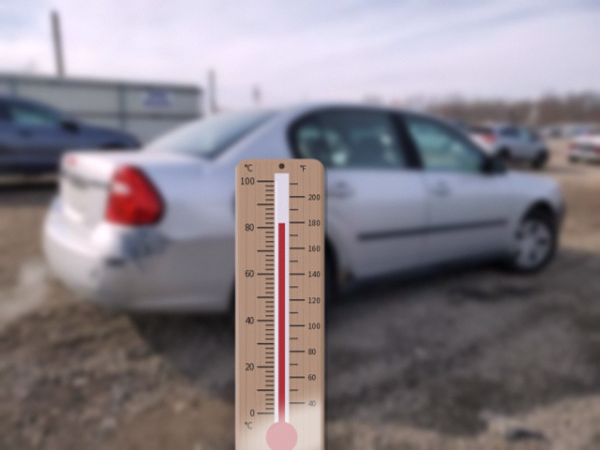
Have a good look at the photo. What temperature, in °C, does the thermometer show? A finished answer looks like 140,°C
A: 82,°C
